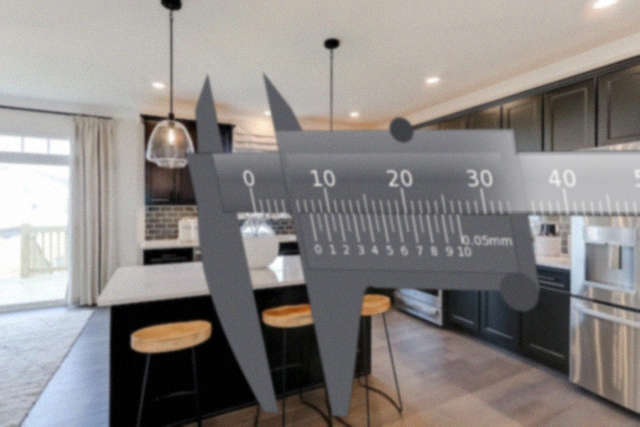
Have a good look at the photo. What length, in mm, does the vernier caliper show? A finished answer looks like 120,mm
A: 7.5,mm
